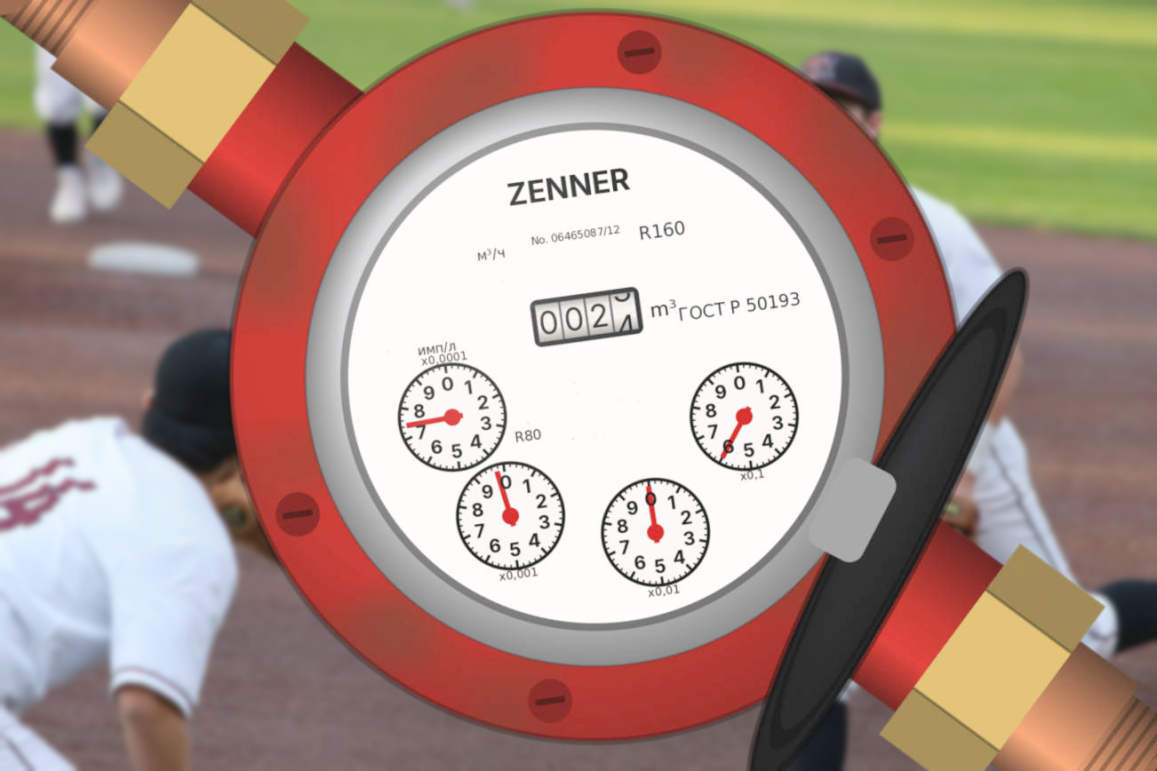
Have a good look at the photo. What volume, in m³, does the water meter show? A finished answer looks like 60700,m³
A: 23.5997,m³
